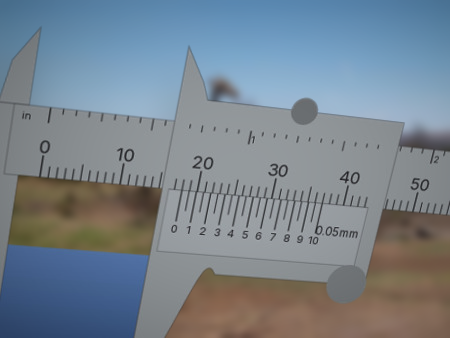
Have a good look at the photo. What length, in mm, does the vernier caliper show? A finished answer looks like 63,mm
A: 18.0,mm
